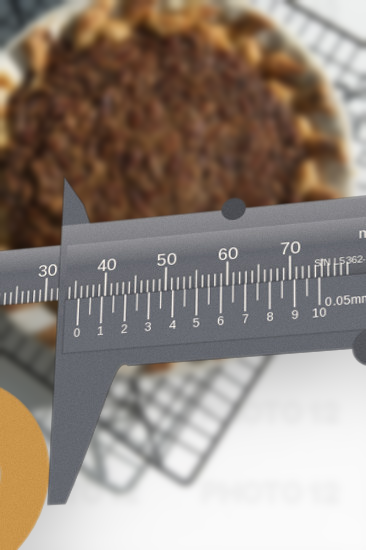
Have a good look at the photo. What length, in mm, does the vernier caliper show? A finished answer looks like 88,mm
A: 35.6,mm
